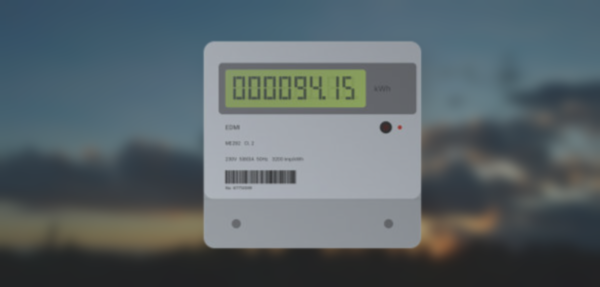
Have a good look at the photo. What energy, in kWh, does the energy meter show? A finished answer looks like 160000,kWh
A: 94.15,kWh
